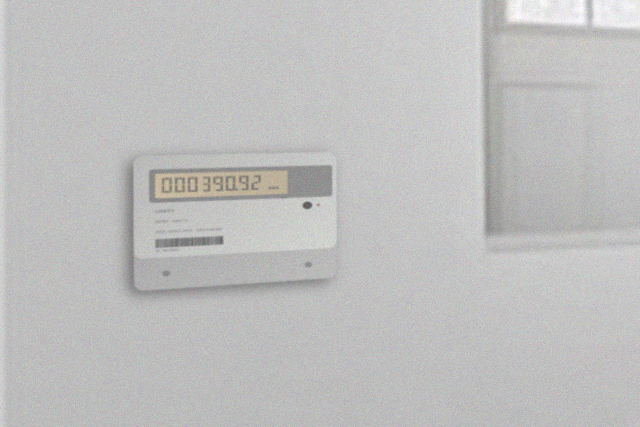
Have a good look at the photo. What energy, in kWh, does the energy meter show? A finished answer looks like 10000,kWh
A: 390.92,kWh
